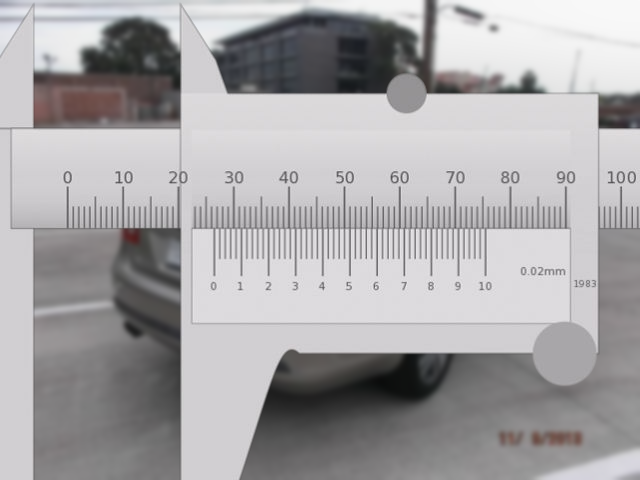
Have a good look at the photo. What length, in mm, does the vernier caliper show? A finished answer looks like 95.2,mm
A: 26.5,mm
